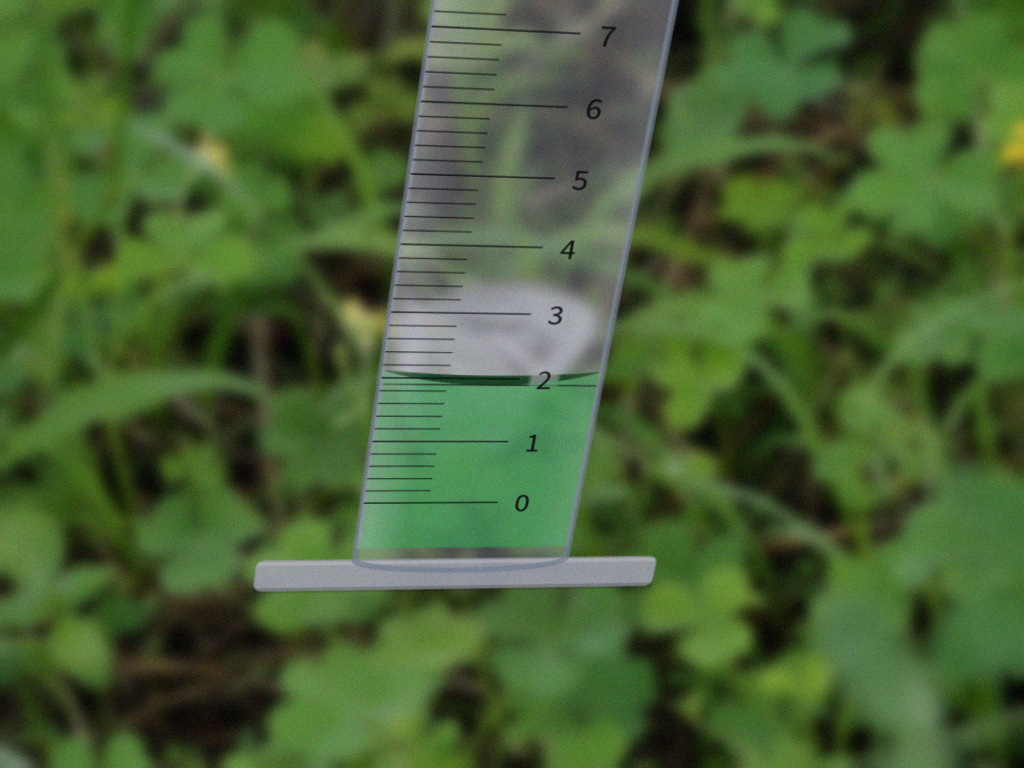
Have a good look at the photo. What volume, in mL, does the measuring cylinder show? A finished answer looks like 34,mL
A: 1.9,mL
